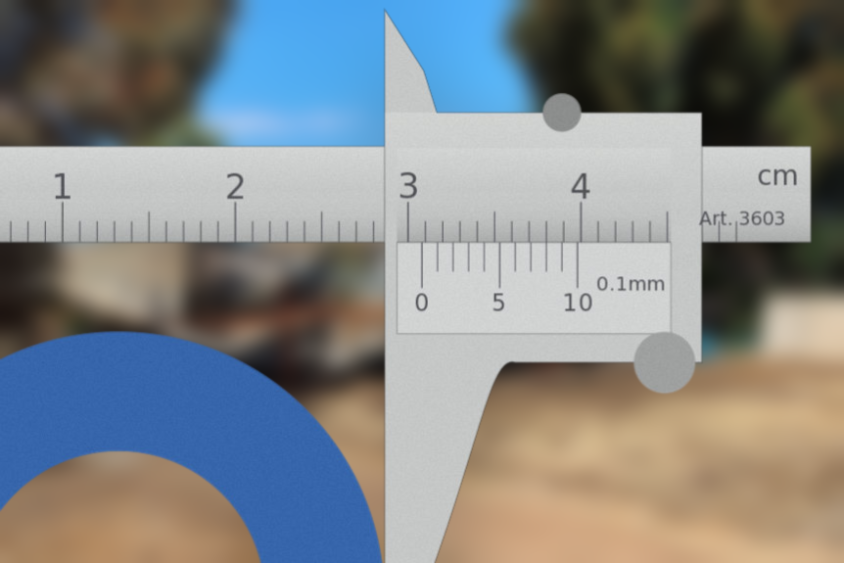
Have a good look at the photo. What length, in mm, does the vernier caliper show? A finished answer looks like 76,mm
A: 30.8,mm
